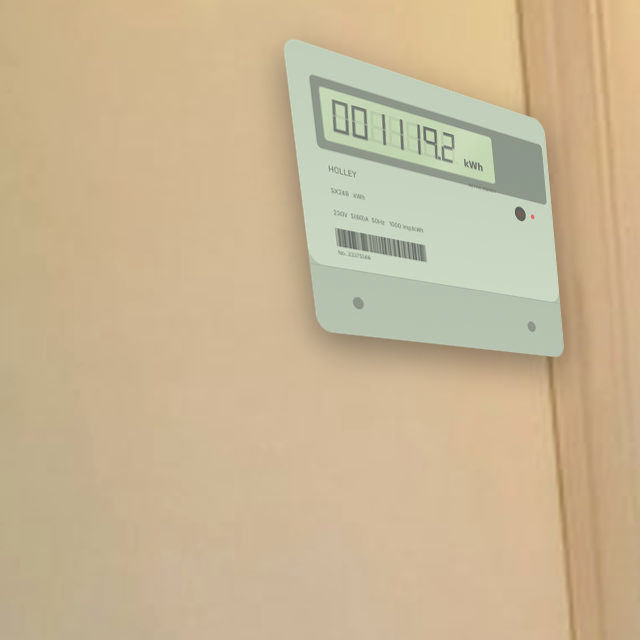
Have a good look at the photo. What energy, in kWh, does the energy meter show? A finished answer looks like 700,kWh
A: 1119.2,kWh
